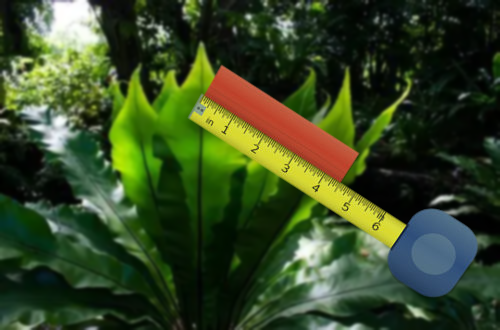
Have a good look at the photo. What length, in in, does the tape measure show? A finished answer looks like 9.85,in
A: 4.5,in
